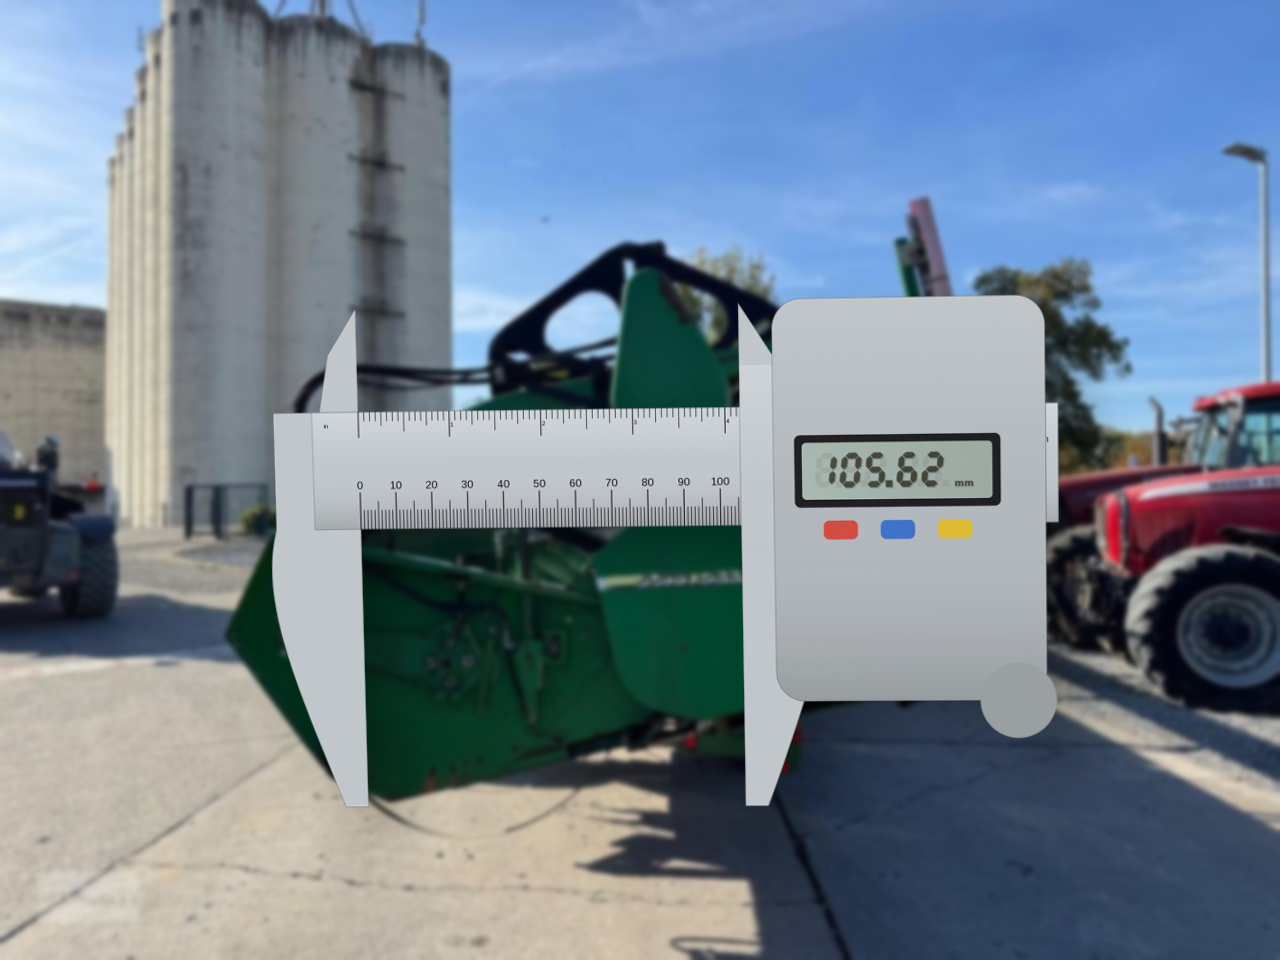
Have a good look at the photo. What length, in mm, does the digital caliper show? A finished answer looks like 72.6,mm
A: 105.62,mm
